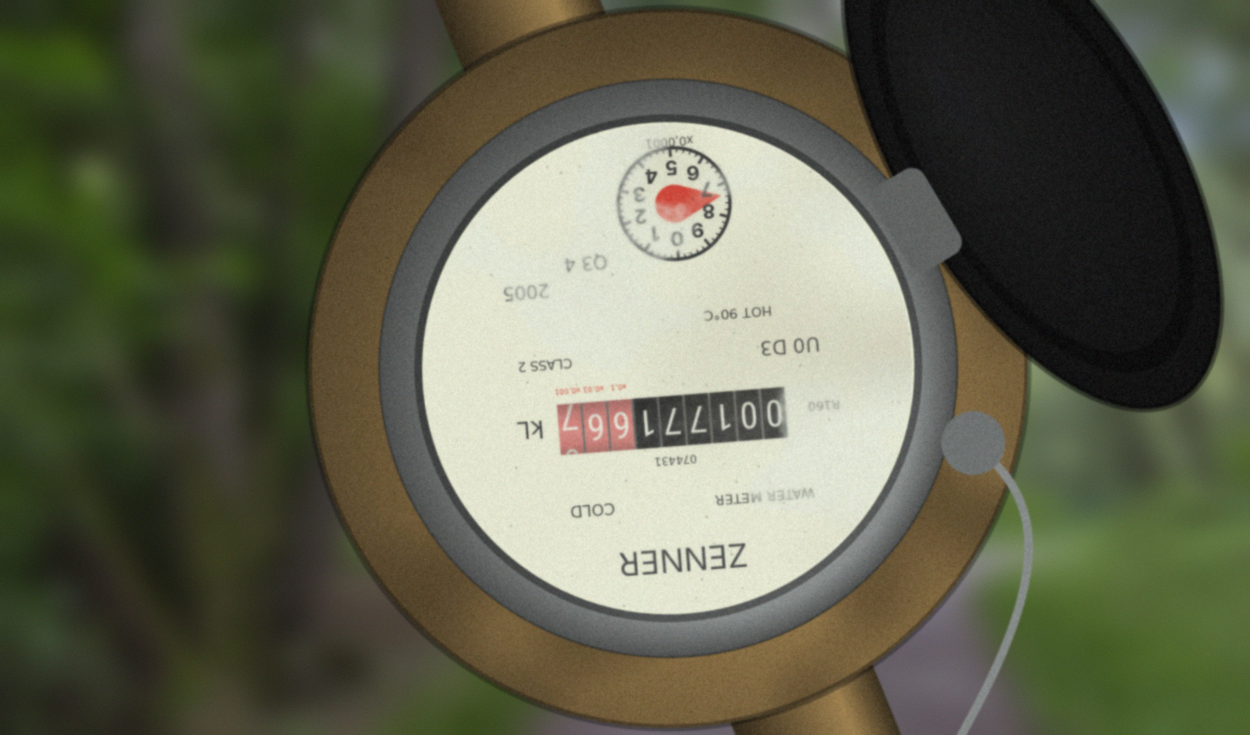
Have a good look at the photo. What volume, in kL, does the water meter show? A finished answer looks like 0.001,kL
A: 1771.6667,kL
